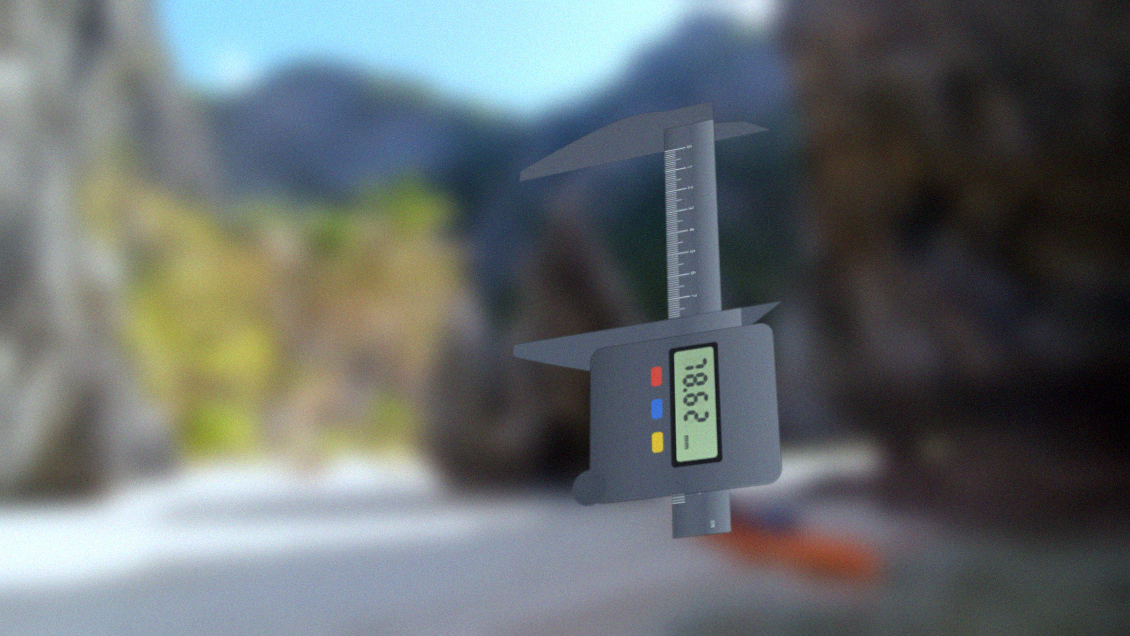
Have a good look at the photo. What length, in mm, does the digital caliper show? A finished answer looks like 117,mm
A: 78.62,mm
